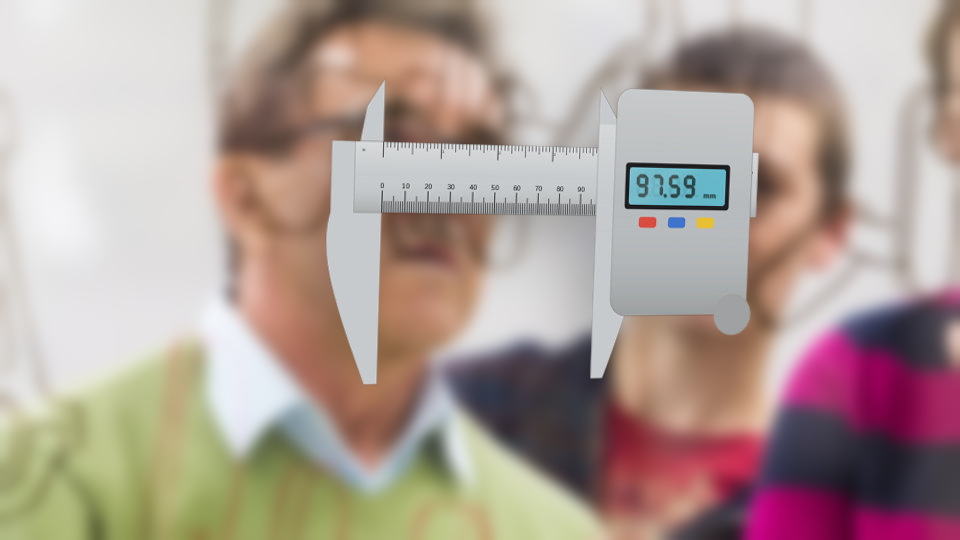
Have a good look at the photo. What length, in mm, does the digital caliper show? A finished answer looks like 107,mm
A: 97.59,mm
